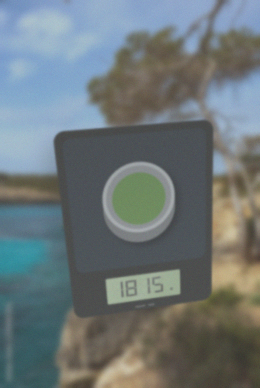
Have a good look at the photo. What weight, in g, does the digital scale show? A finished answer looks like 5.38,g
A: 1815,g
